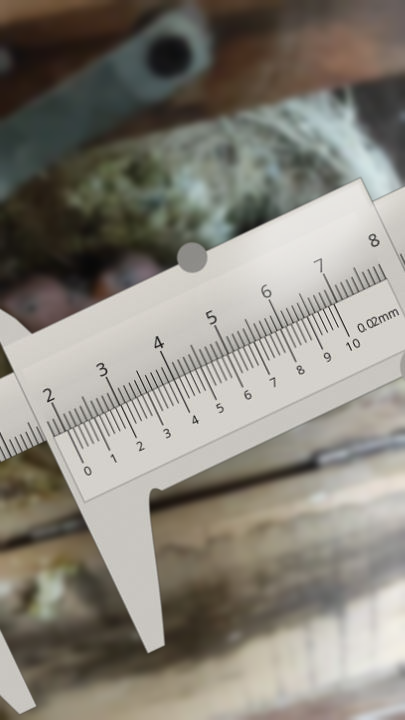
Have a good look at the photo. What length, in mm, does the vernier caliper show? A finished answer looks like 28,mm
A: 20.4,mm
